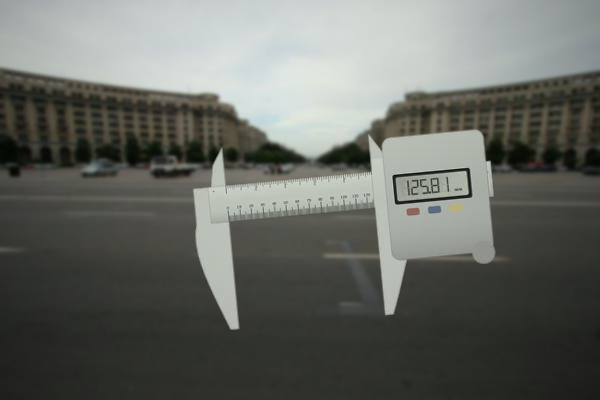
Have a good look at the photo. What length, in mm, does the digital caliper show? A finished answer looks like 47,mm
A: 125.81,mm
